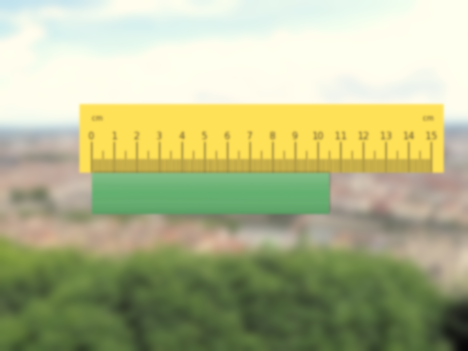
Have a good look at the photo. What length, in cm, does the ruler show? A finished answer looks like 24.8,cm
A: 10.5,cm
